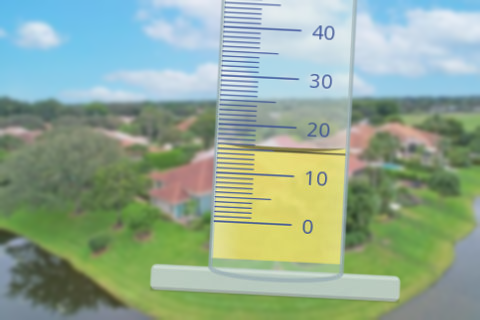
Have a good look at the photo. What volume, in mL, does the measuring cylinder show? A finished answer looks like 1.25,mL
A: 15,mL
